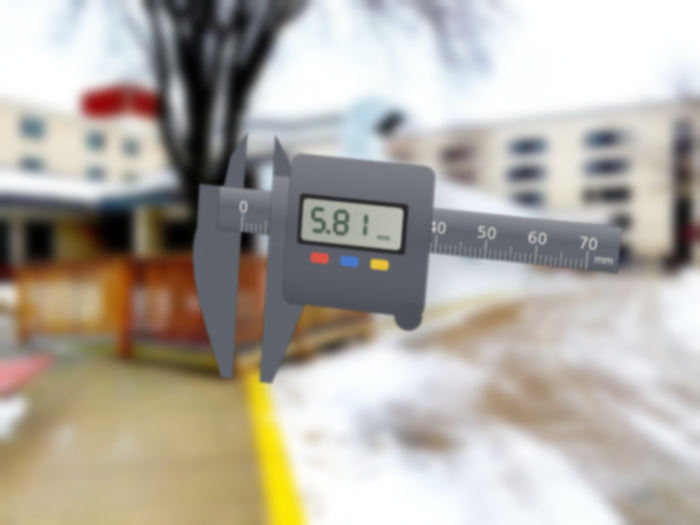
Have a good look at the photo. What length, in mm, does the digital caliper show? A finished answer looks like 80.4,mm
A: 5.81,mm
